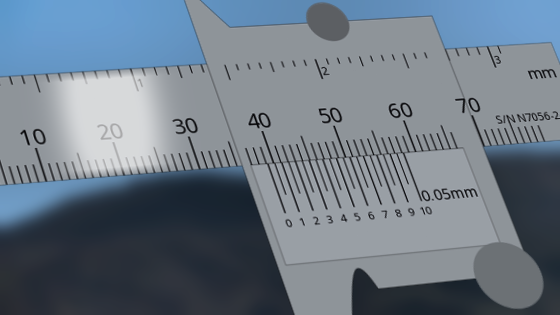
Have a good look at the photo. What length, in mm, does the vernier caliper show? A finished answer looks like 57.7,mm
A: 39.2,mm
